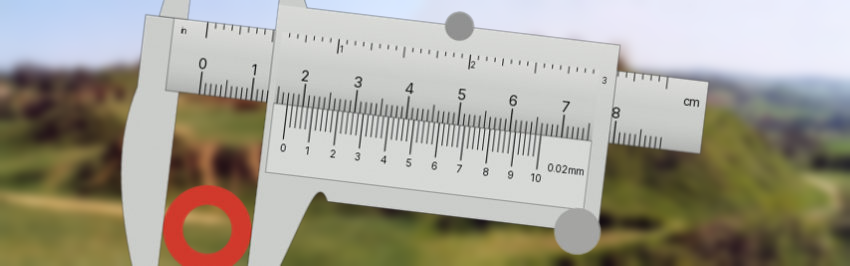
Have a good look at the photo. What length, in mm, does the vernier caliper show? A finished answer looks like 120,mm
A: 17.0,mm
